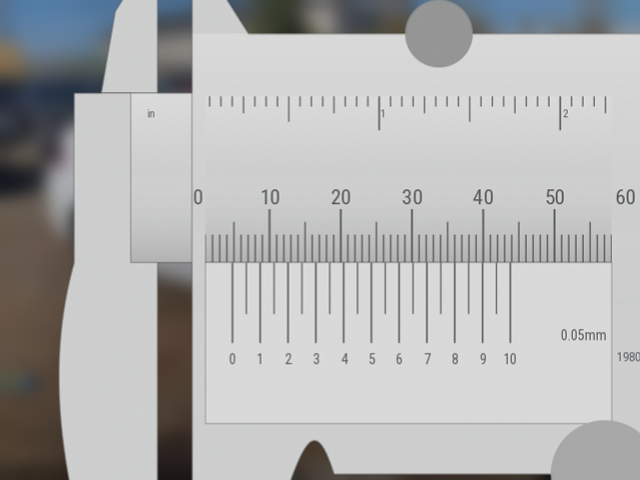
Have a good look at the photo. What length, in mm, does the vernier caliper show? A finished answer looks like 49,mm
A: 4.8,mm
